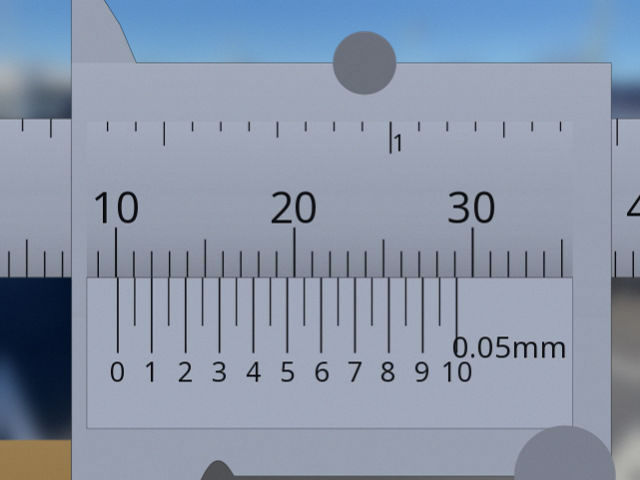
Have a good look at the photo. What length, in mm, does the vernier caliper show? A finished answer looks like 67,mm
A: 10.1,mm
